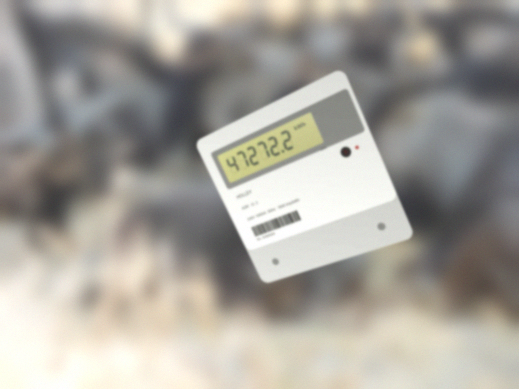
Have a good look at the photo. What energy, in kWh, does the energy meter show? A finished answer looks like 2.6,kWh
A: 47272.2,kWh
